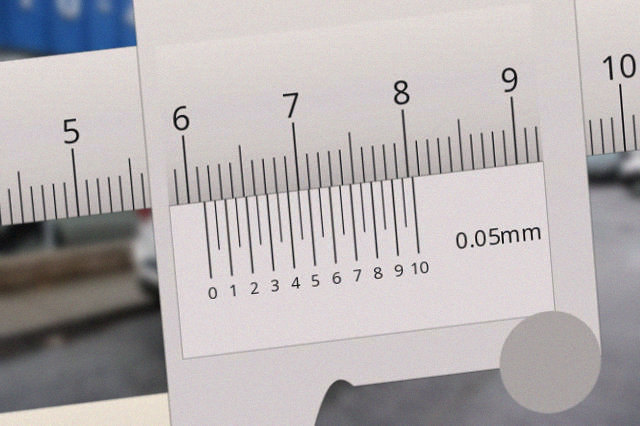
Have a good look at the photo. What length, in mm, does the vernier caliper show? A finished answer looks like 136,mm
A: 61.4,mm
